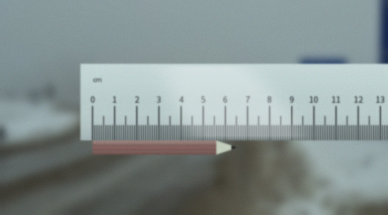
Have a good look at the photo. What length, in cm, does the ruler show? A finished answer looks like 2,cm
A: 6.5,cm
